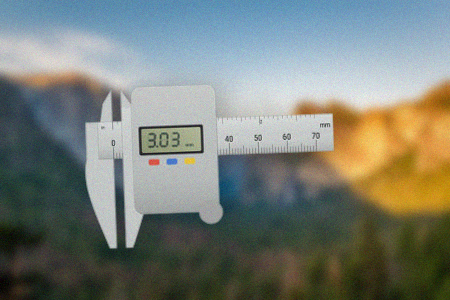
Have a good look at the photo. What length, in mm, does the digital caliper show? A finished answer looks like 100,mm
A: 3.03,mm
